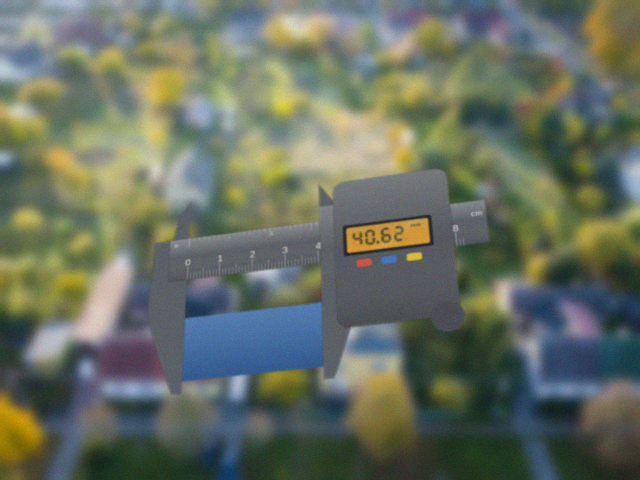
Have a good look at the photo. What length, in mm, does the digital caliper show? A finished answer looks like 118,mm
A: 40.62,mm
